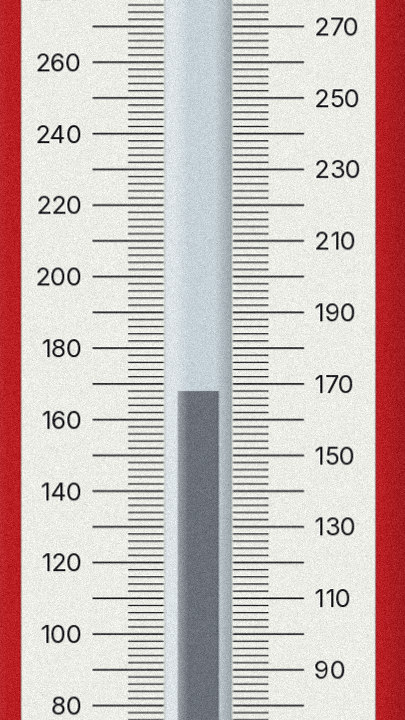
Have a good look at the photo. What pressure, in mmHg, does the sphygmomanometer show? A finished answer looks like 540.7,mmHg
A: 168,mmHg
